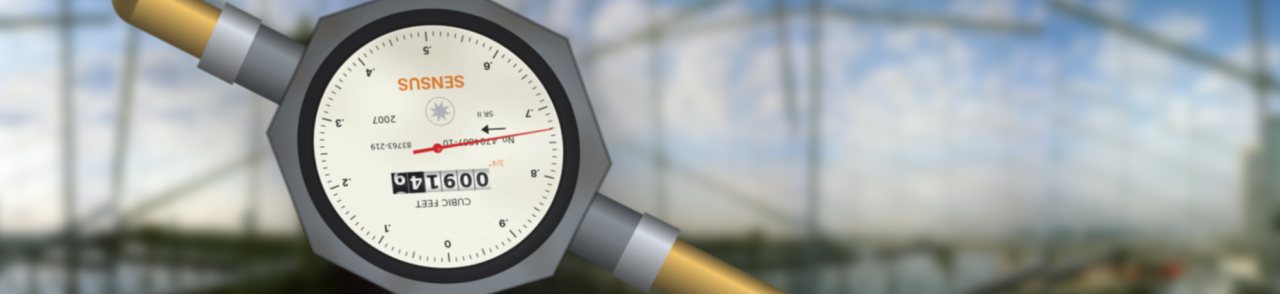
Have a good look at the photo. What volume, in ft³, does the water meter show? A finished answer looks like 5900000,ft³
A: 9148.73,ft³
